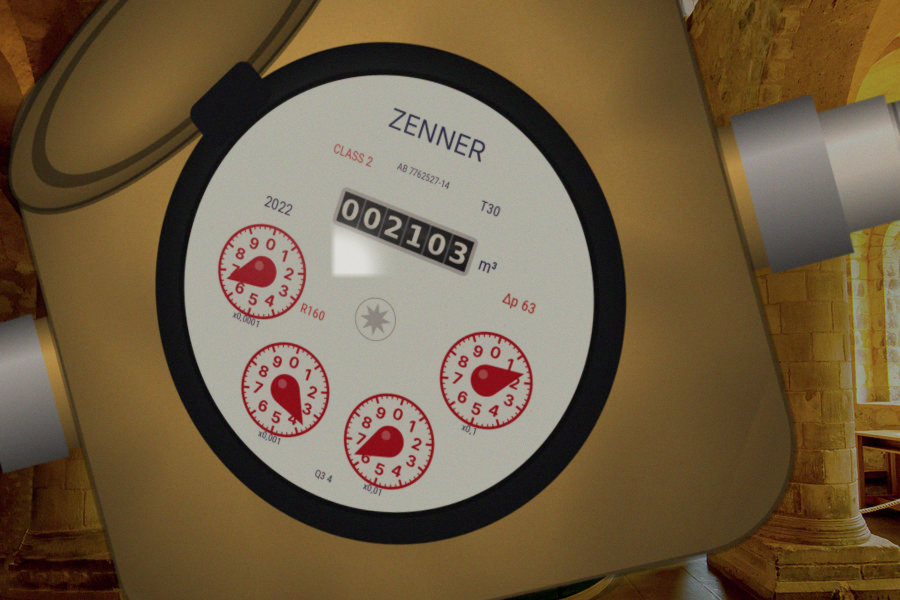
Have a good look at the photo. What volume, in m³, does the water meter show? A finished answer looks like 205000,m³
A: 2103.1636,m³
